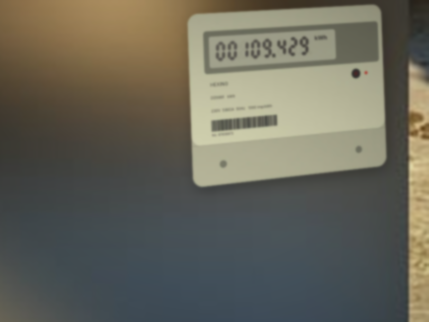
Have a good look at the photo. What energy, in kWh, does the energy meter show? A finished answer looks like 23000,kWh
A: 109.429,kWh
